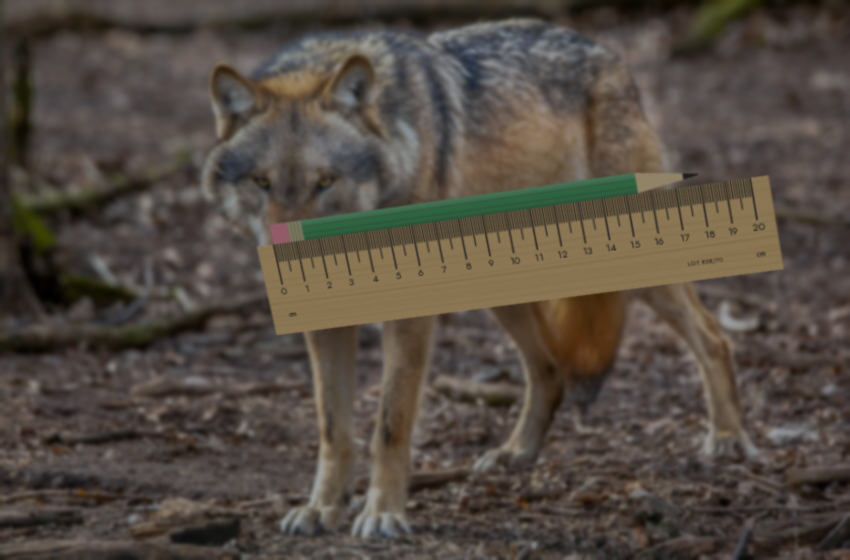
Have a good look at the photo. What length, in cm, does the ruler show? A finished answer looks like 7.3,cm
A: 18,cm
